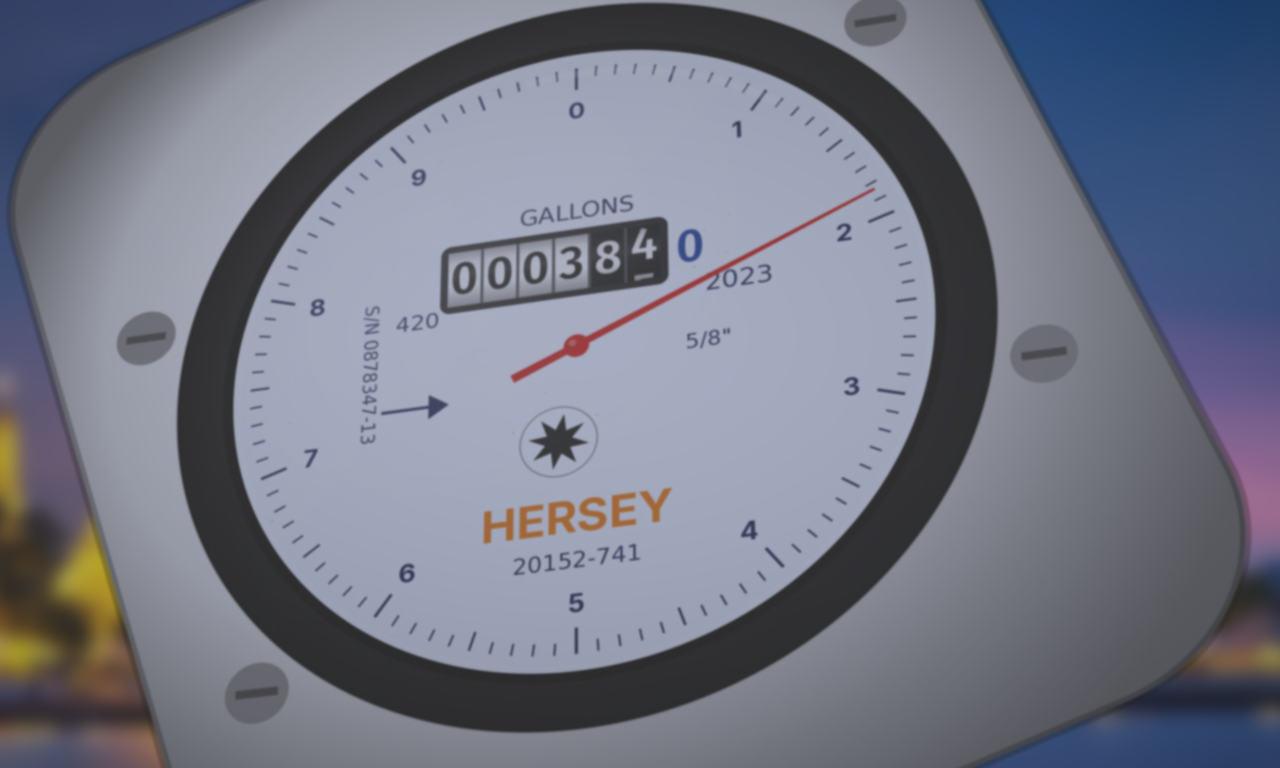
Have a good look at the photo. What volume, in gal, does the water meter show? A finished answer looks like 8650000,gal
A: 3841.8,gal
